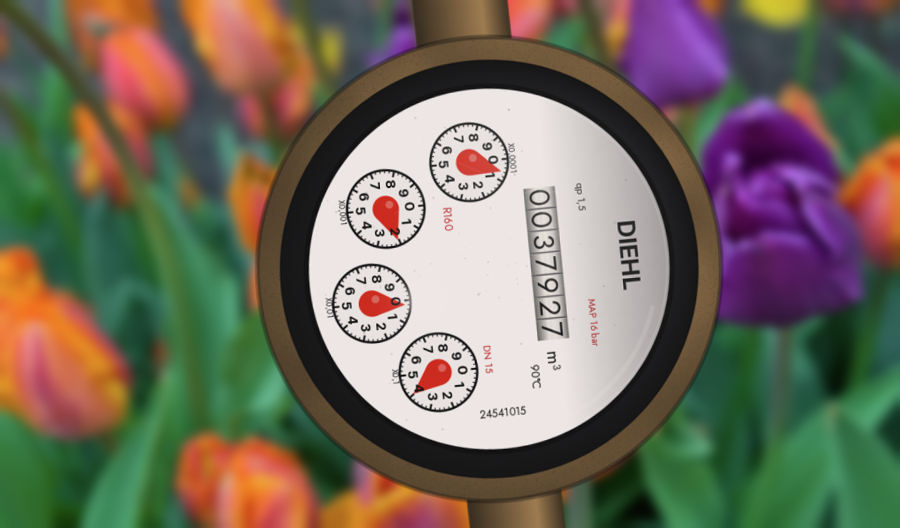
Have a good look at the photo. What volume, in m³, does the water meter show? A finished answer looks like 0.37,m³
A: 37927.4020,m³
